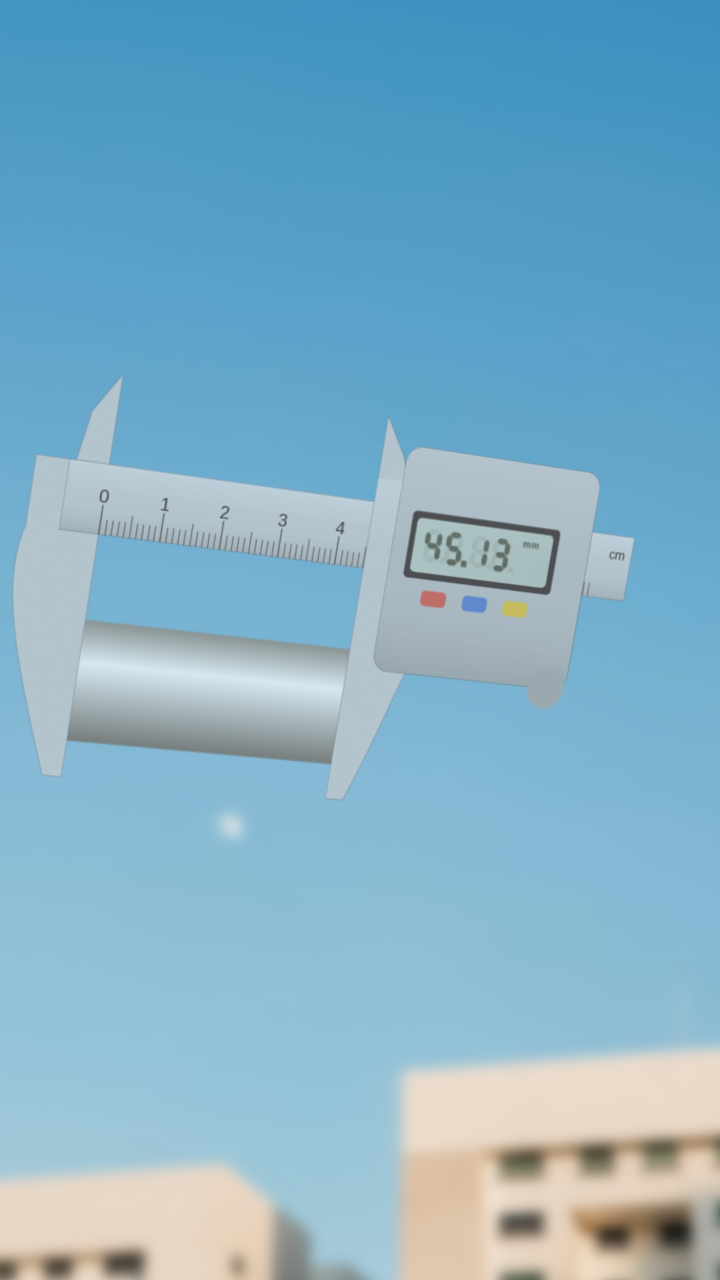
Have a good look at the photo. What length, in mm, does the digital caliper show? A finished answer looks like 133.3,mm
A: 45.13,mm
